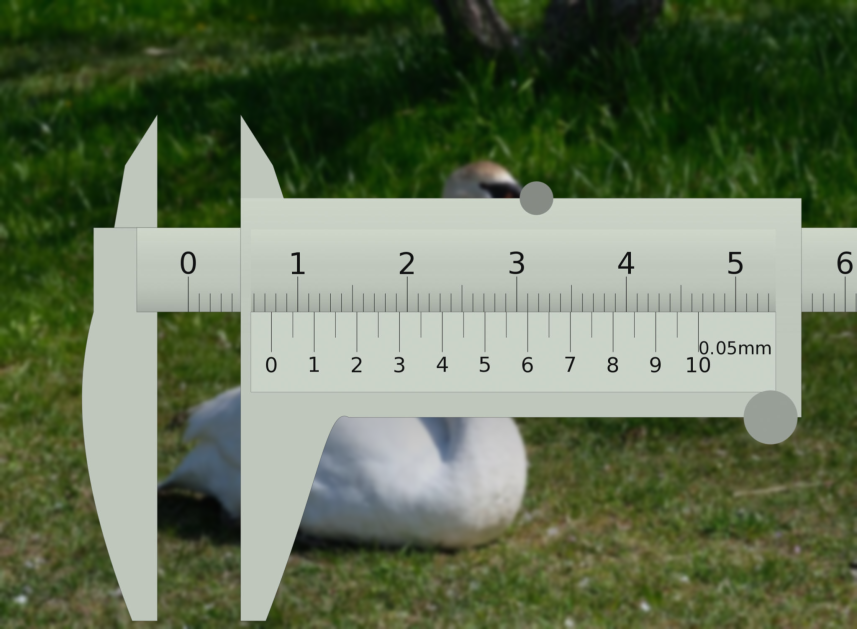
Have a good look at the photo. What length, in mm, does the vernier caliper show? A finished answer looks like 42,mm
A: 7.6,mm
